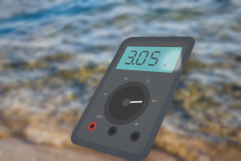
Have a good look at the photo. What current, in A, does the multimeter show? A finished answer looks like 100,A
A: 3.05,A
